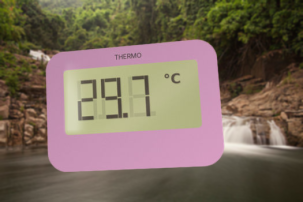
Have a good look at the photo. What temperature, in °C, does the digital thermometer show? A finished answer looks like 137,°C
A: 29.7,°C
